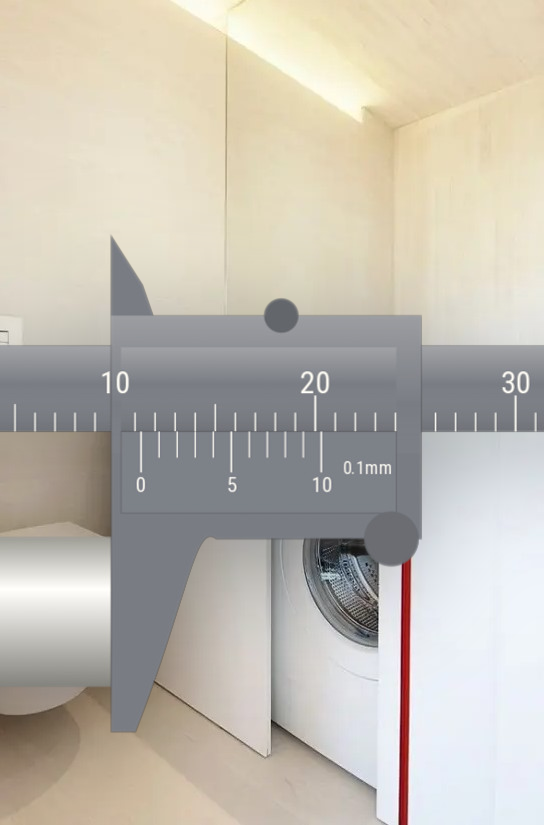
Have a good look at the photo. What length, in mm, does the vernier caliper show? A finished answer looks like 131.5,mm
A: 11.3,mm
